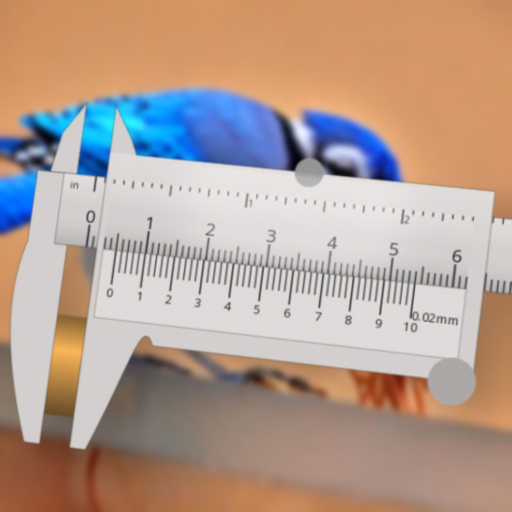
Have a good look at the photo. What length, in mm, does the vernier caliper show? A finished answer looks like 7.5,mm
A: 5.0,mm
